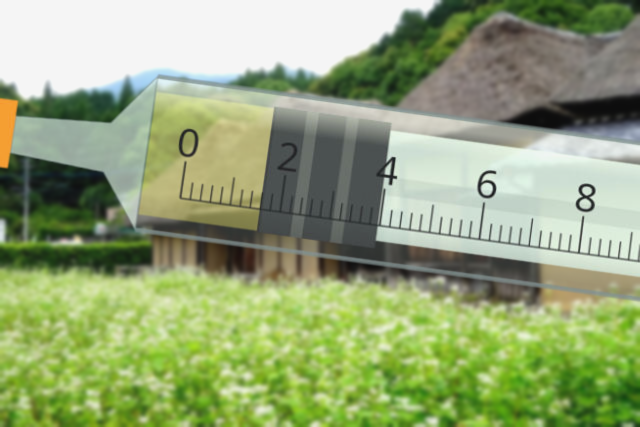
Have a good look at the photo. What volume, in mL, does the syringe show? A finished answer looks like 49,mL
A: 1.6,mL
